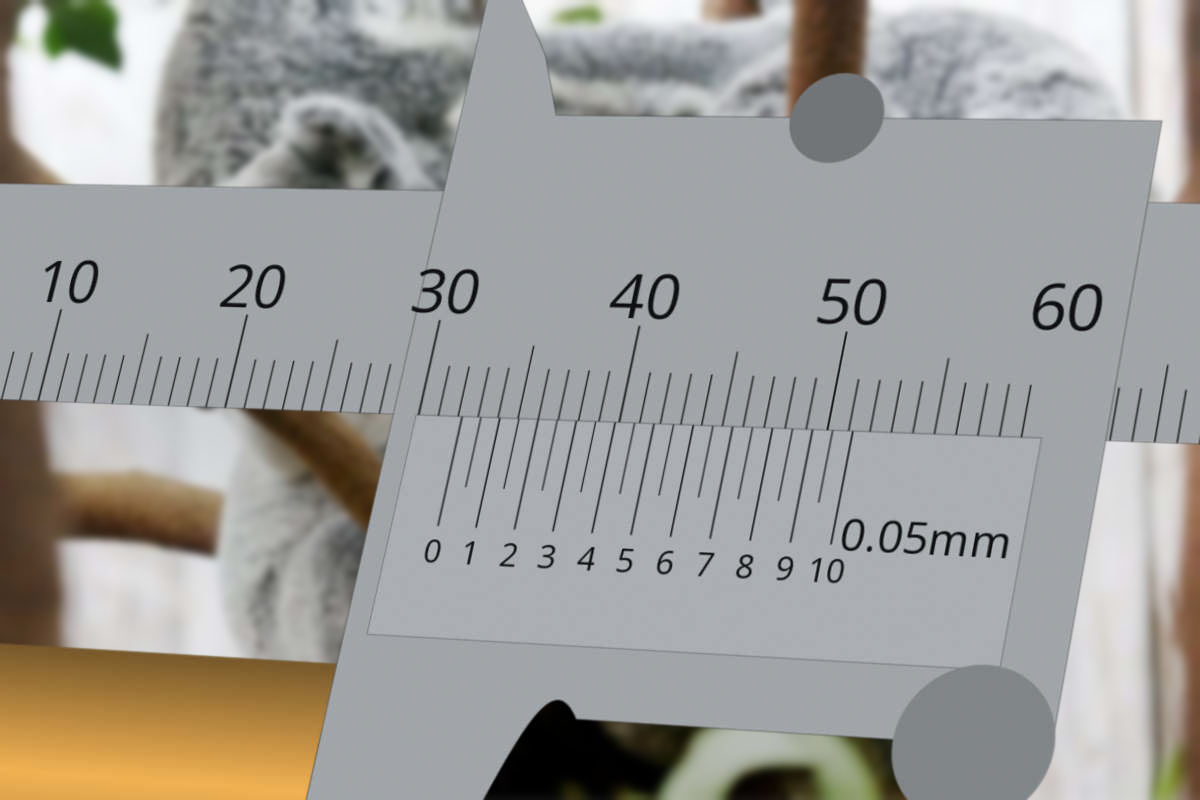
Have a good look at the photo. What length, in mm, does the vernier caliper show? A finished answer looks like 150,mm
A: 32.2,mm
